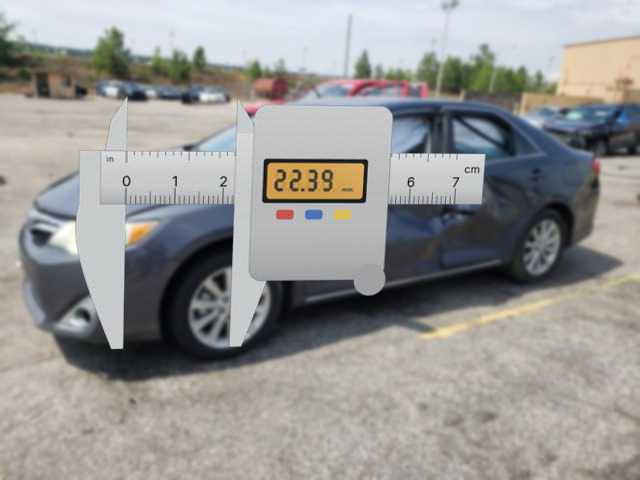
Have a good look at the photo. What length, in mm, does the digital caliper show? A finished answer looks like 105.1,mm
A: 22.39,mm
